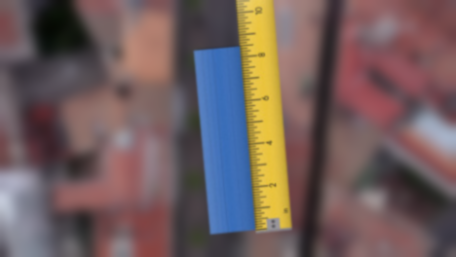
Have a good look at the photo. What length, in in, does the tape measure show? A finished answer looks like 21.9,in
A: 8.5,in
